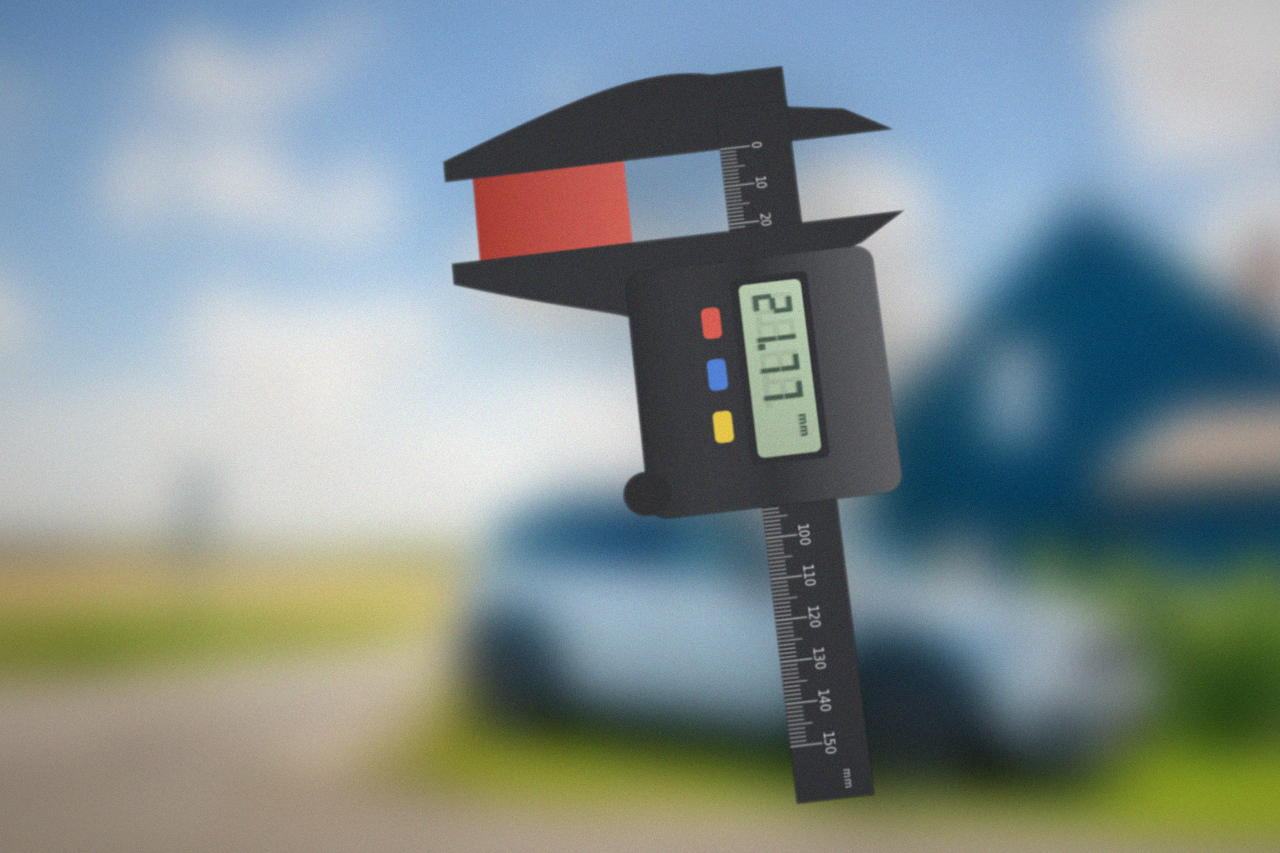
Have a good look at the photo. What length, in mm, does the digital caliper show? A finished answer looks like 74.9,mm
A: 21.77,mm
